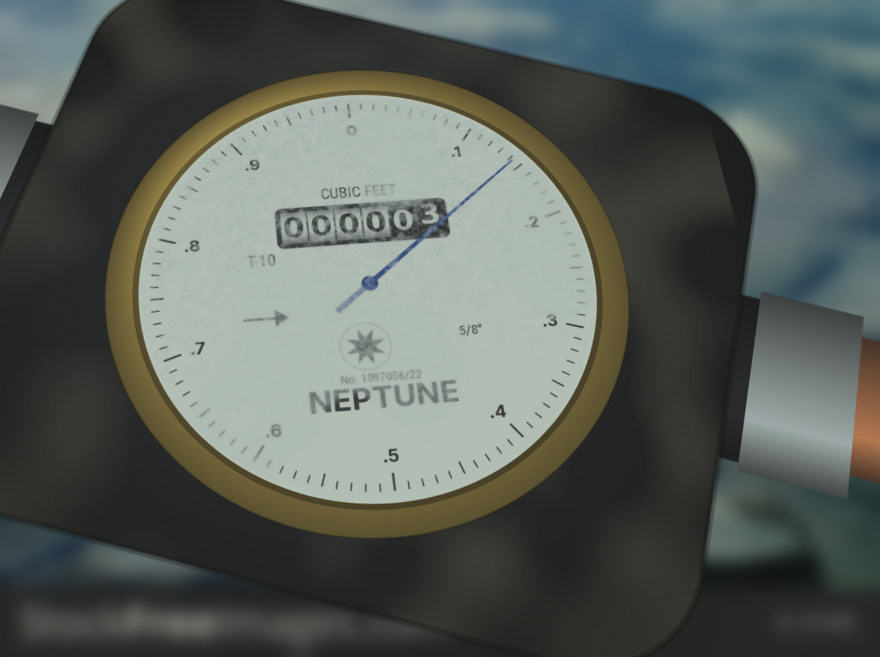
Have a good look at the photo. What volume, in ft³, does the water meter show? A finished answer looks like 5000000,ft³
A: 3.14,ft³
